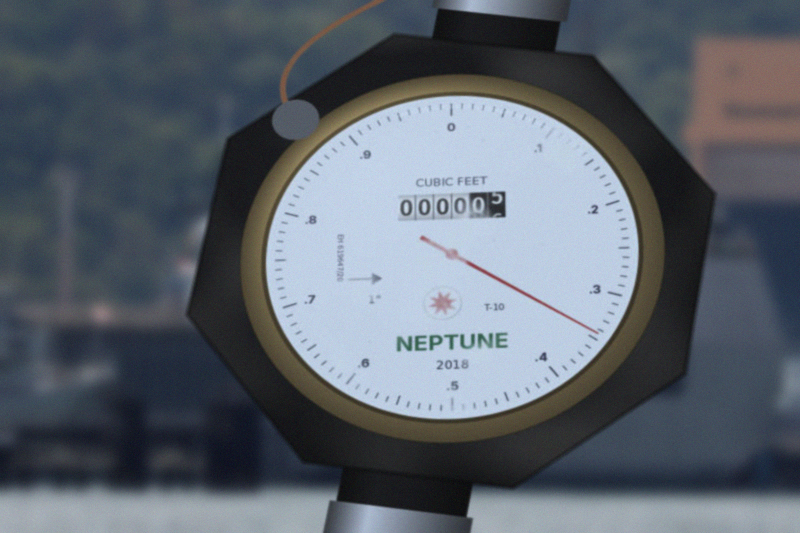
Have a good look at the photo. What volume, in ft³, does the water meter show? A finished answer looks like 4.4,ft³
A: 5.34,ft³
